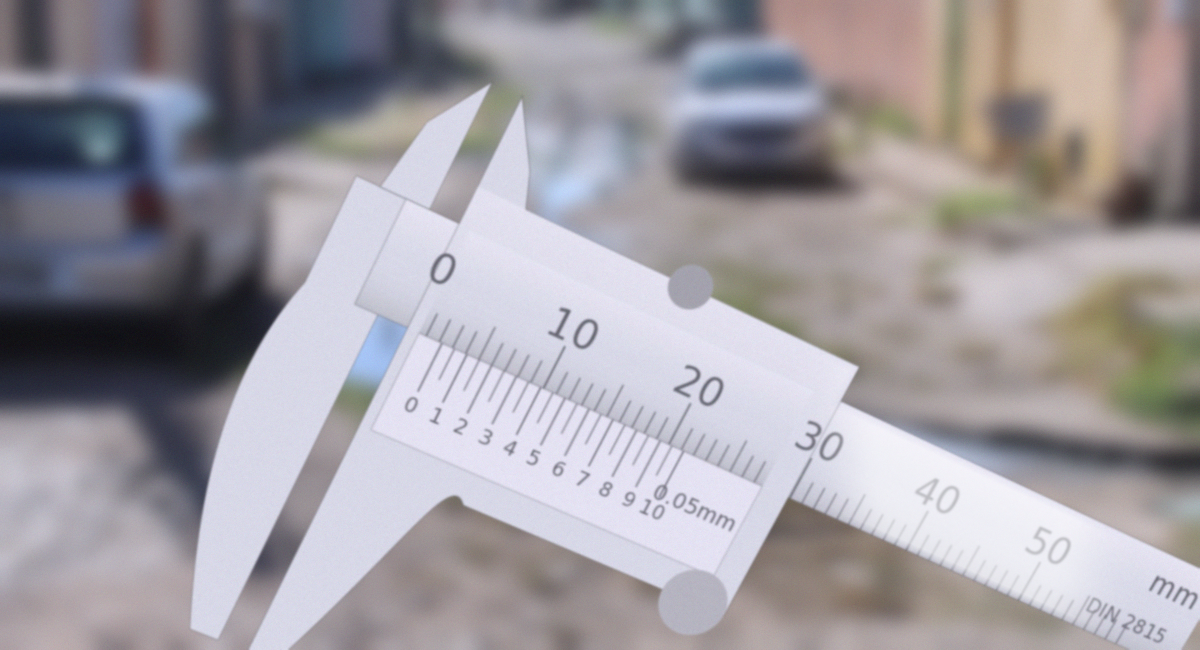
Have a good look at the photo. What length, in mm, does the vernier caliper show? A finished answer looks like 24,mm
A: 2.2,mm
